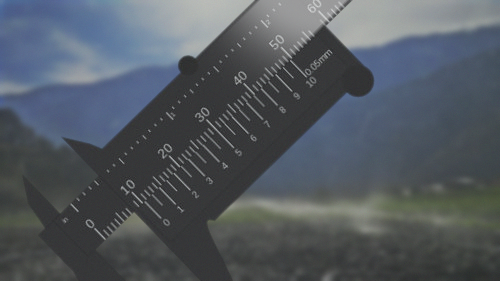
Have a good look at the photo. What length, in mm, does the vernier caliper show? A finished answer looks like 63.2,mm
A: 10.5,mm
